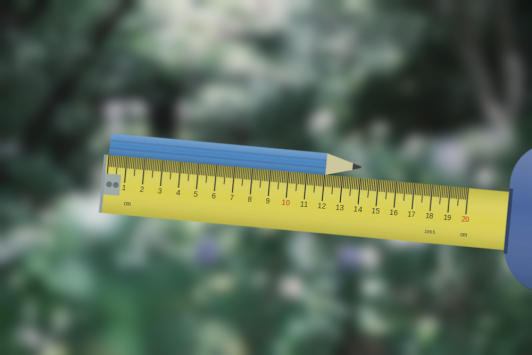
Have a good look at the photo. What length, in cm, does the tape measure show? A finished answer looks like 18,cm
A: 14,cm
